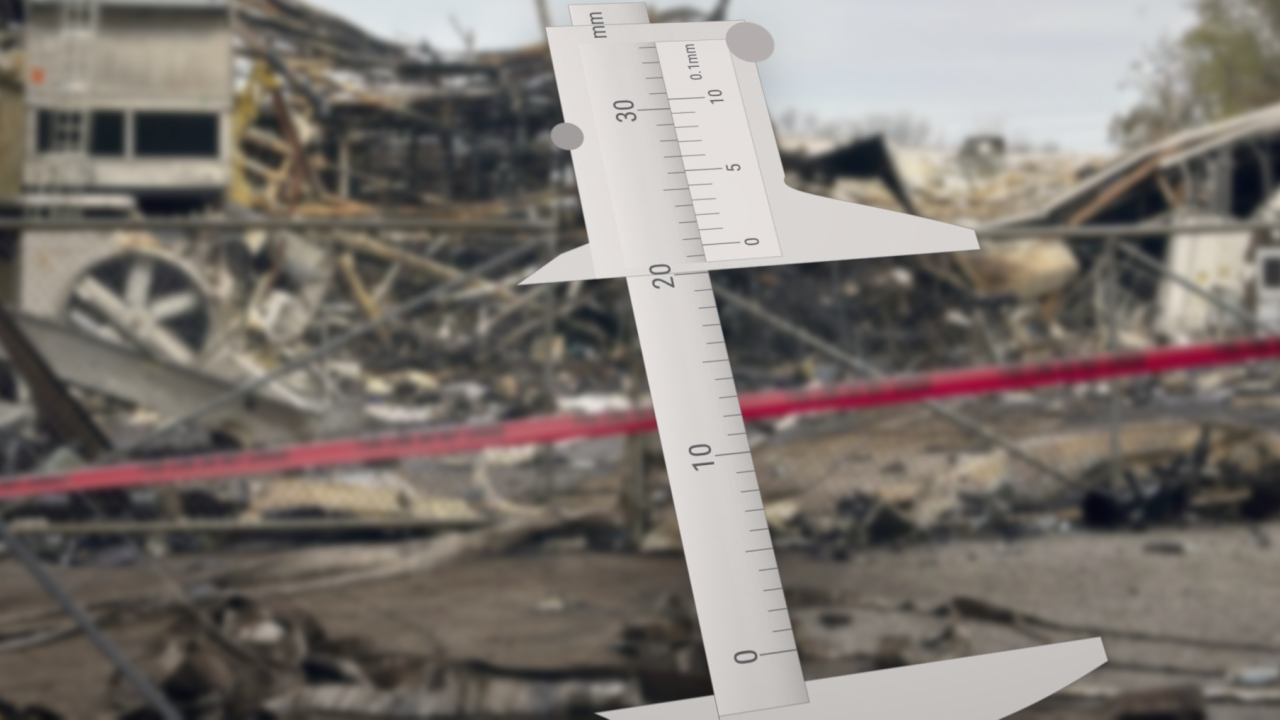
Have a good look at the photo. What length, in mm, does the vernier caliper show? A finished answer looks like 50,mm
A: 21.6,mm
